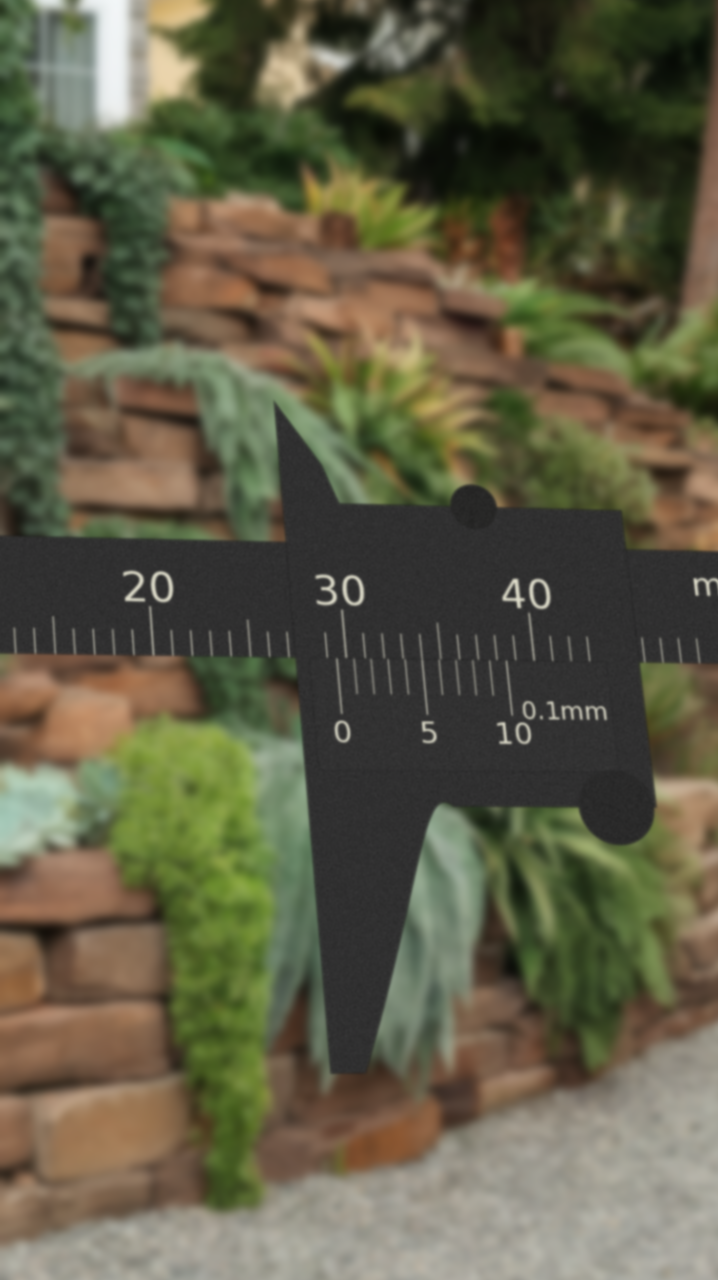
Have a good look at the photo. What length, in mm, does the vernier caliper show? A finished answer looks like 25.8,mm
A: 29.5,mm
